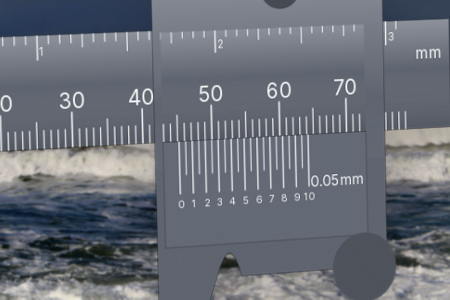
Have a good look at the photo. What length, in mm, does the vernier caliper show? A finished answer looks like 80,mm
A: 45.2,mm
